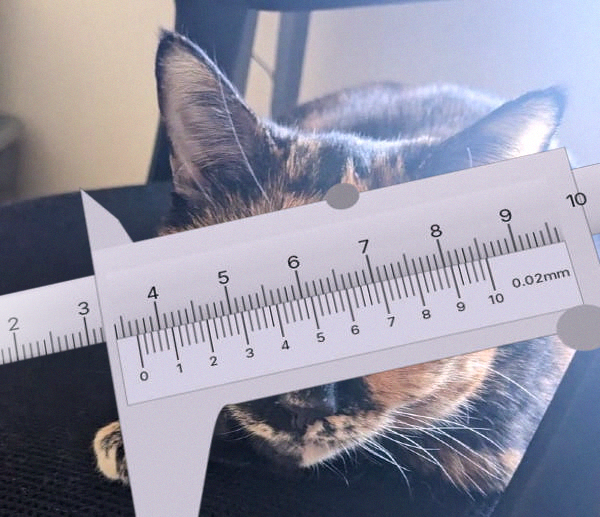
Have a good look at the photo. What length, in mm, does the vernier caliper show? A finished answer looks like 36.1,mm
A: 36.8,mm
